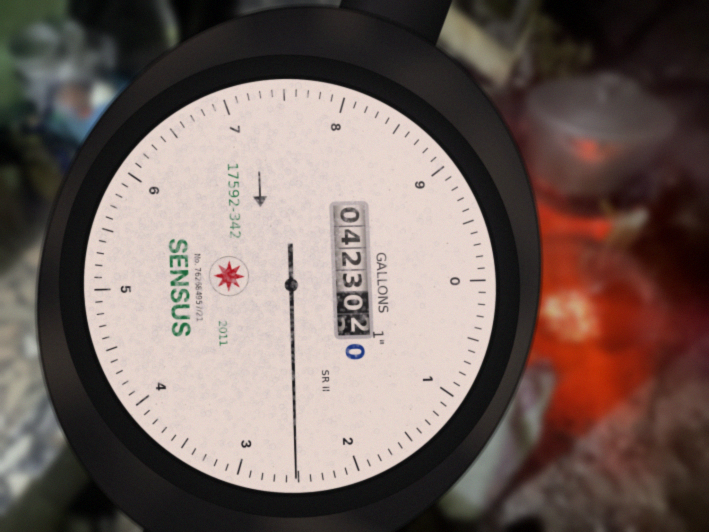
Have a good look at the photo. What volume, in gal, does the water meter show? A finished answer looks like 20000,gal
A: 423022.5,gal
